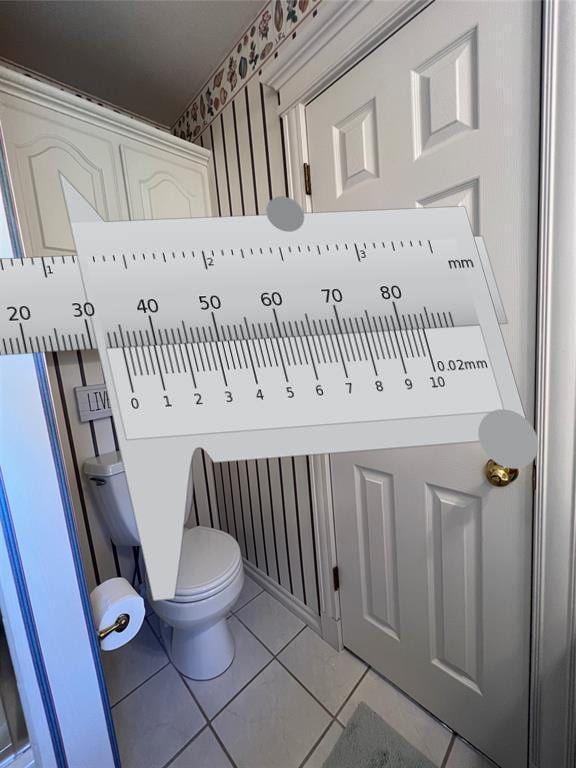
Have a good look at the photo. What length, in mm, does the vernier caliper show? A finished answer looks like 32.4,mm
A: 34.8,mm
